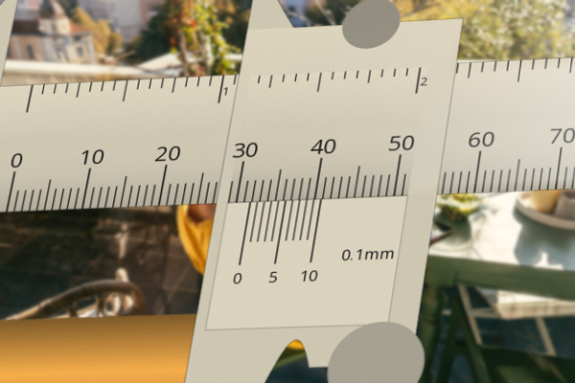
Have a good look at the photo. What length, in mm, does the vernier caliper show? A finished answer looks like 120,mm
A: 31.8,mm
